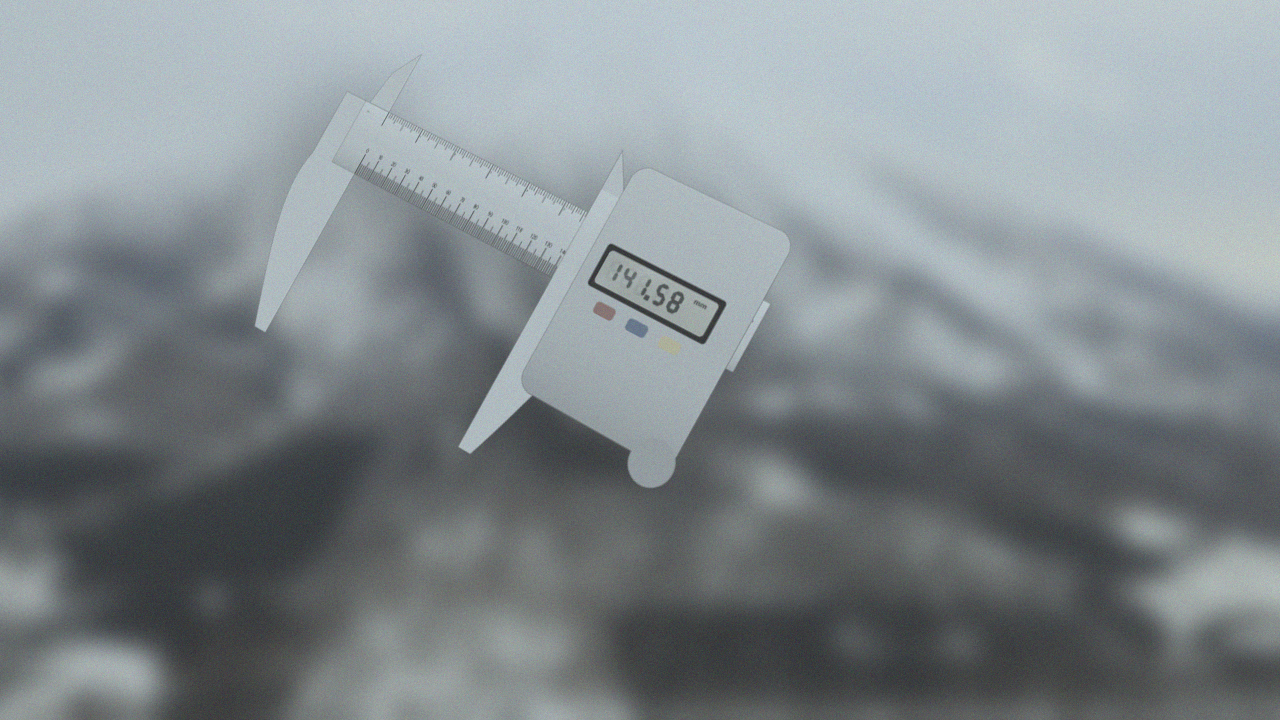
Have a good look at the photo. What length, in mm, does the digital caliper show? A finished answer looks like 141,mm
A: 141.58,mm
